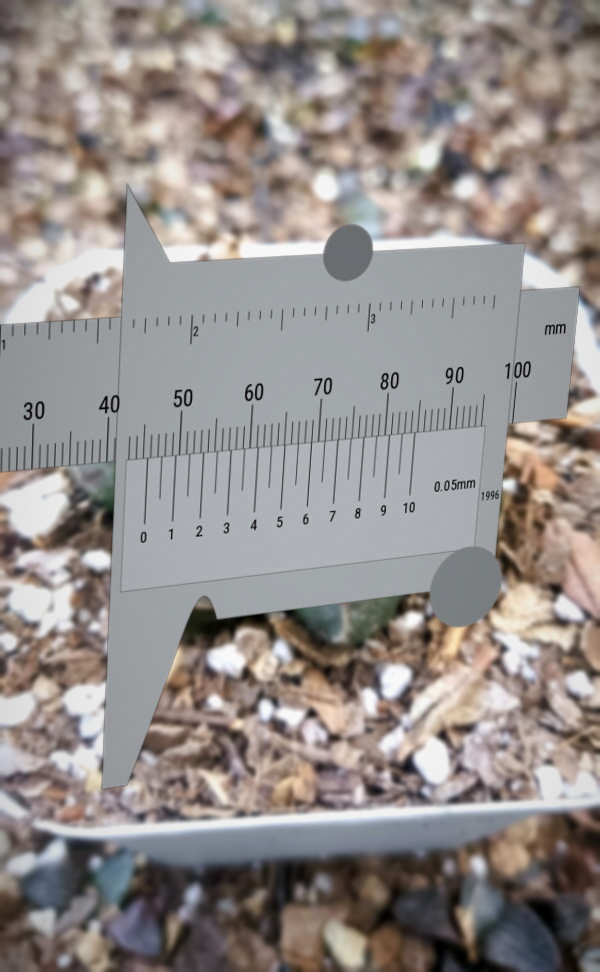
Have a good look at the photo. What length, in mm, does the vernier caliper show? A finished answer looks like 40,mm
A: 45.6,mm
